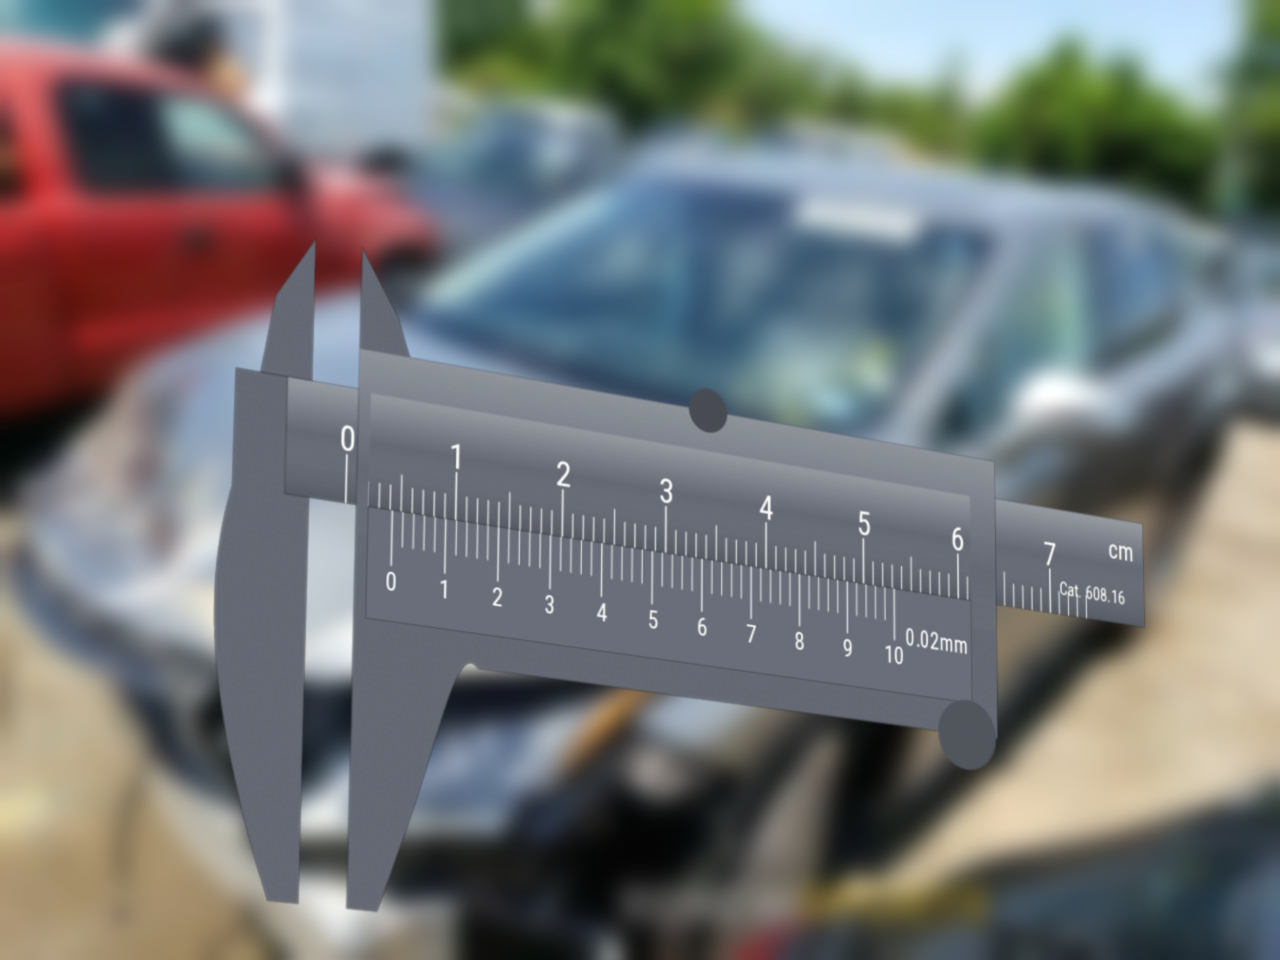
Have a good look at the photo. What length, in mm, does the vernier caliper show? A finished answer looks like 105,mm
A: 4.2,mm
